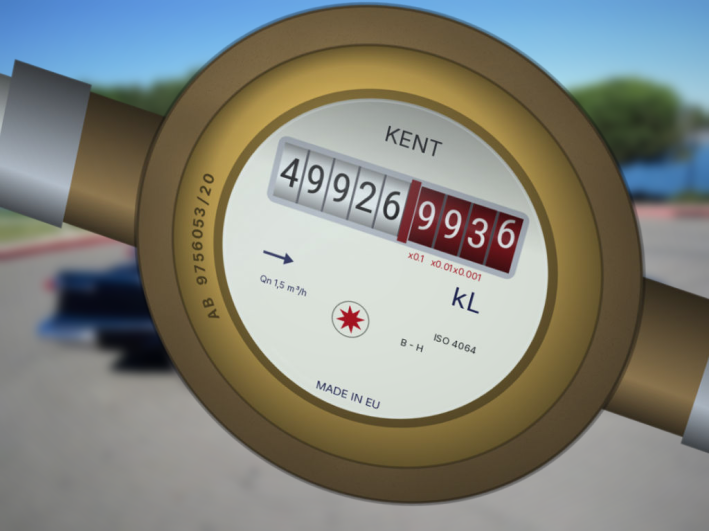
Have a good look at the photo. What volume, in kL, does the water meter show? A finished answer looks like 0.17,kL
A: 49926.9936,kL
